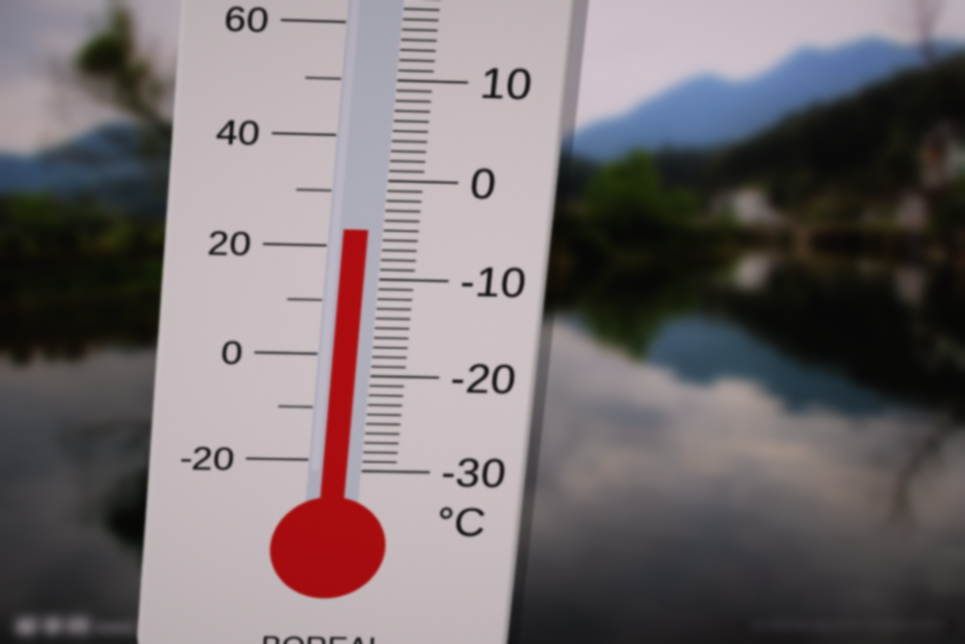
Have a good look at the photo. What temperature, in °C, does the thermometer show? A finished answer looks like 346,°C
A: -5,°C
